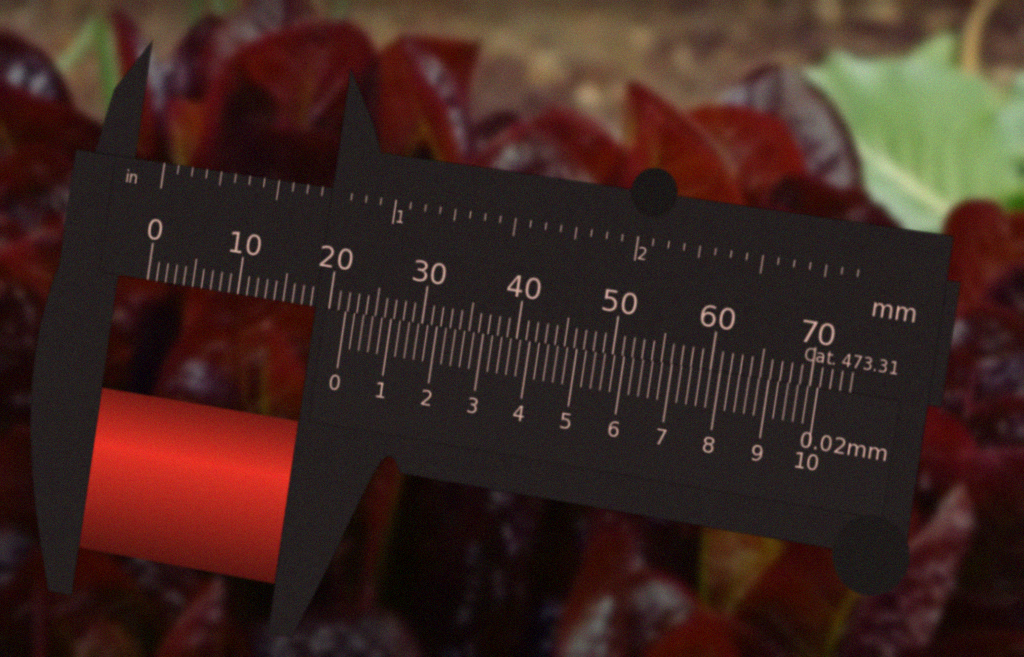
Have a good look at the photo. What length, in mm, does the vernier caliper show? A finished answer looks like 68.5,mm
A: 21.8,mm
